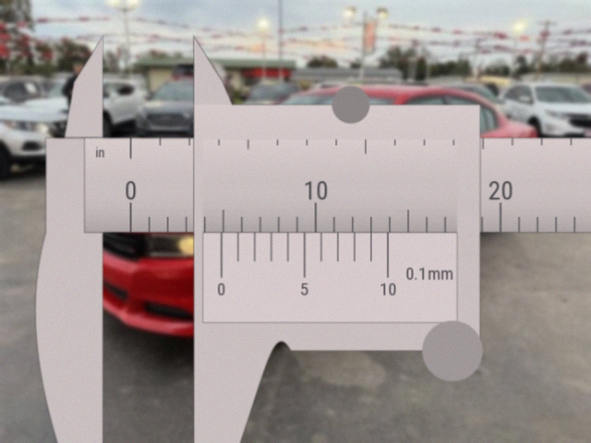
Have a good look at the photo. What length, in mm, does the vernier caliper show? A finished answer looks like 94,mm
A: 4.9,mm
